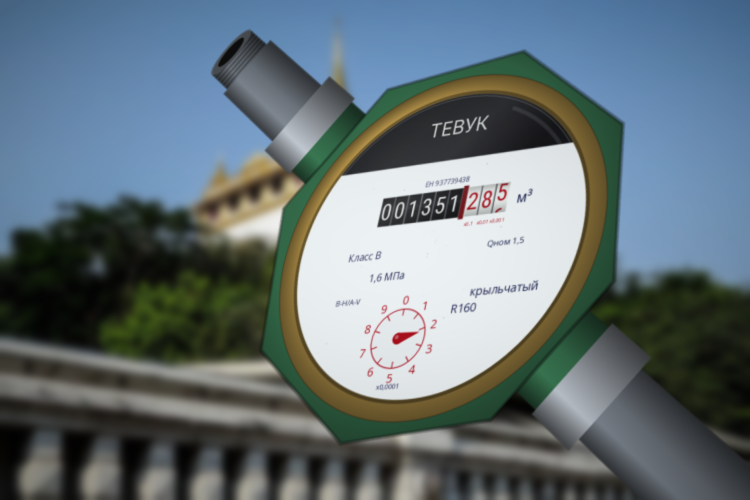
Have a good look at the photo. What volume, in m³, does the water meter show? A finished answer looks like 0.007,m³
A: 1351.2852,m³
